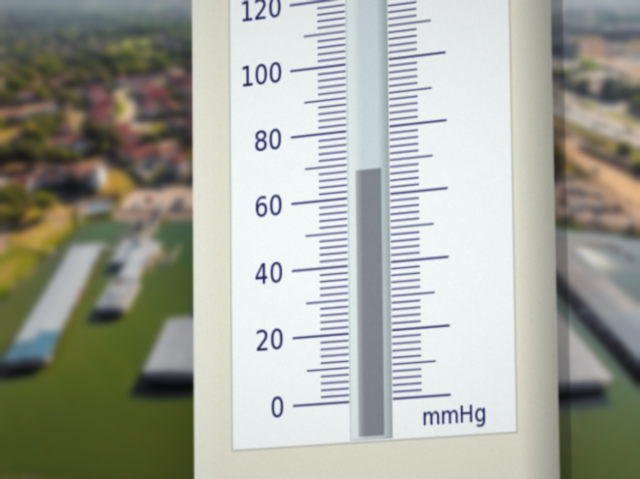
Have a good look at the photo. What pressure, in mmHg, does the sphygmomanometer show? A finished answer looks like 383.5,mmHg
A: 68,mmHg
